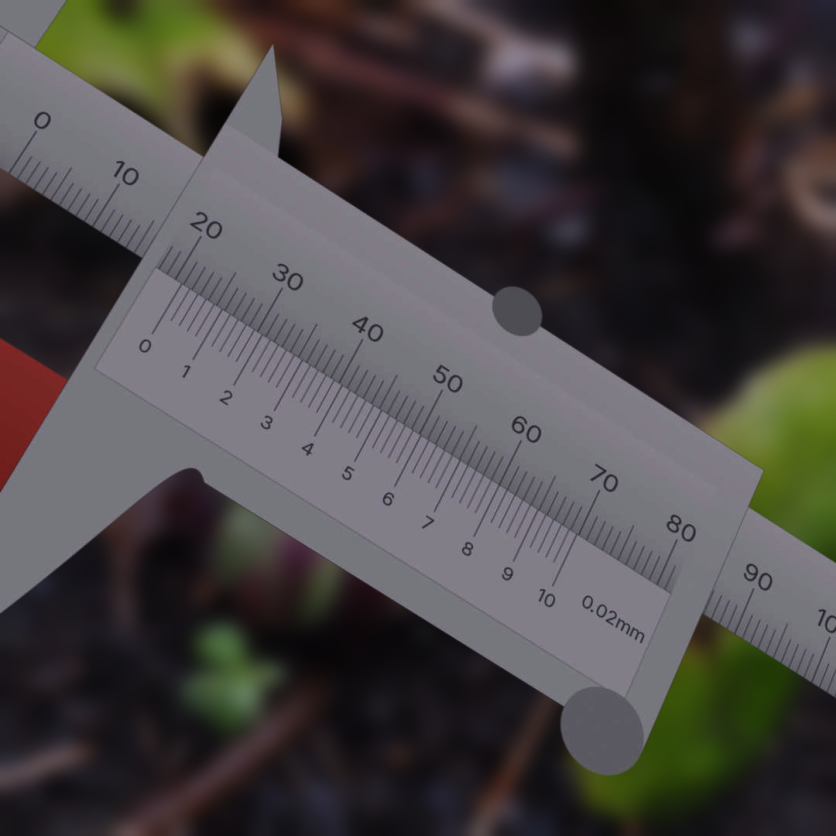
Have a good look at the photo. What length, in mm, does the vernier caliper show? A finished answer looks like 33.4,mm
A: 20.8,mm
